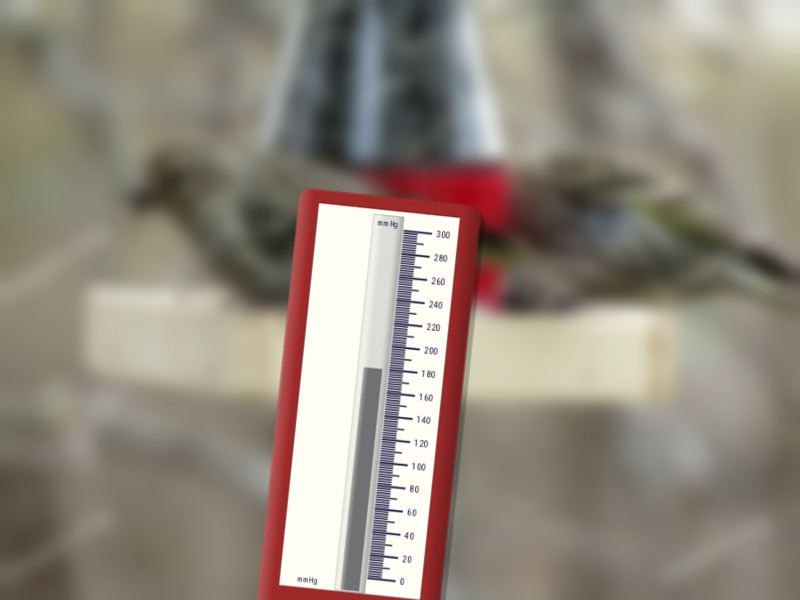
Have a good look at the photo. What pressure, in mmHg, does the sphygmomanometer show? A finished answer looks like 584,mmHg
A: 180,mmHg
